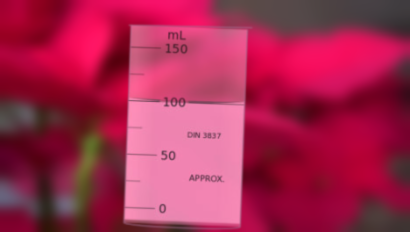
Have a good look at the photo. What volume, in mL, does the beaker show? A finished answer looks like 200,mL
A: 100,mL
